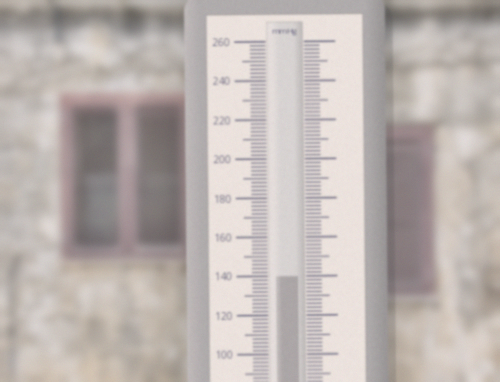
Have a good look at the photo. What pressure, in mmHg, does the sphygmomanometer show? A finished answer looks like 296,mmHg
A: 140,mmHg
